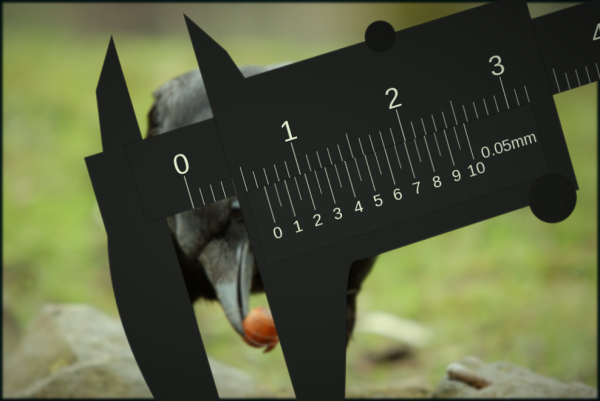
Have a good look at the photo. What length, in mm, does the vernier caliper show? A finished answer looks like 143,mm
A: 6.6,mm
